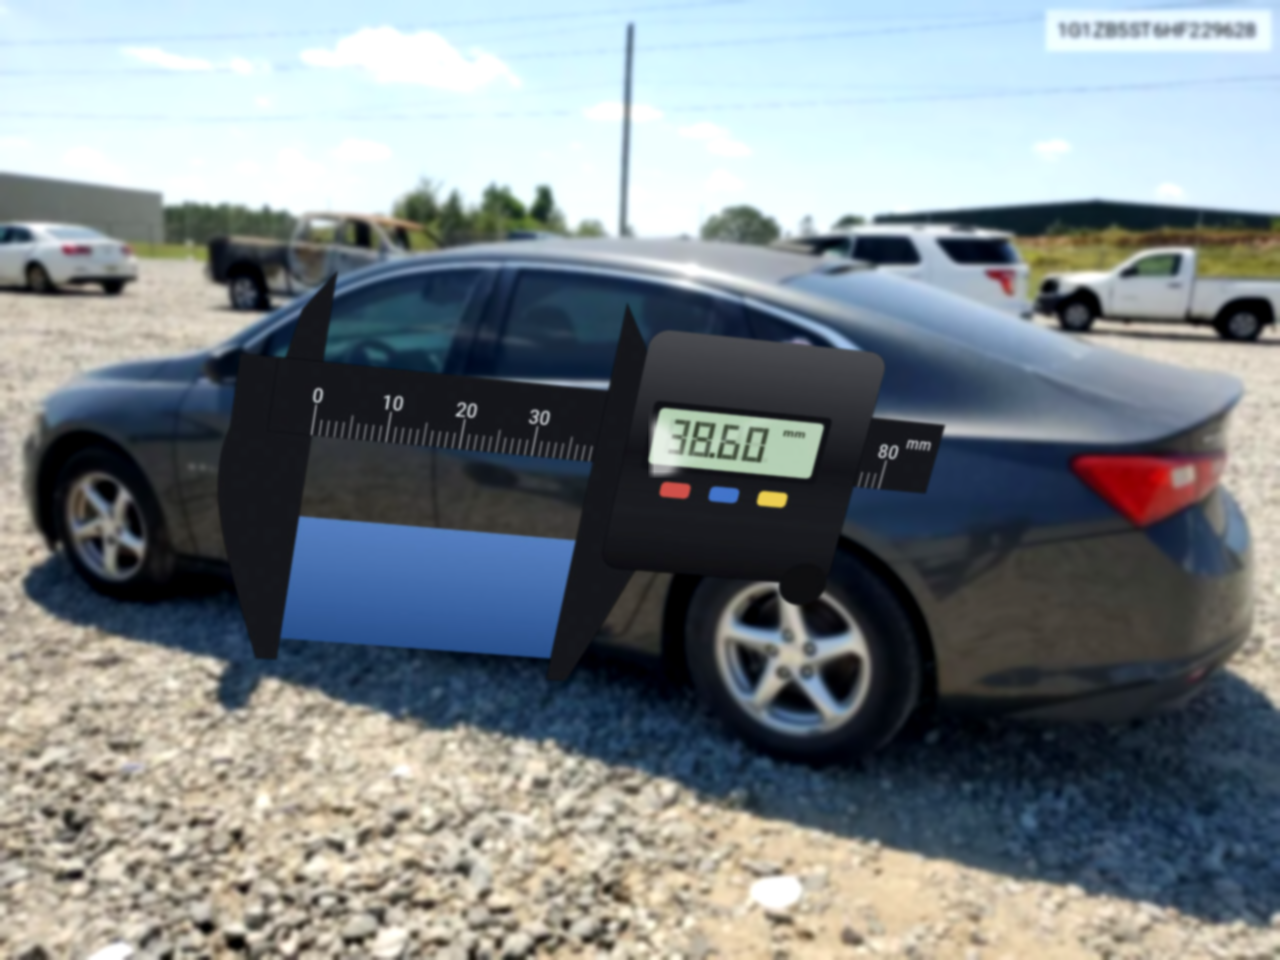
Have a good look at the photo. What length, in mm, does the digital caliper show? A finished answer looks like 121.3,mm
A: 38.60,mm
